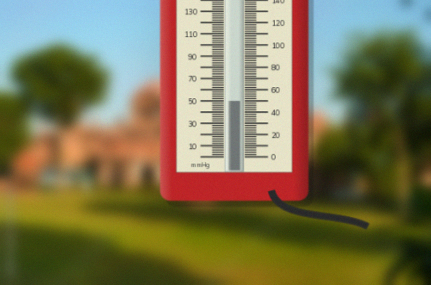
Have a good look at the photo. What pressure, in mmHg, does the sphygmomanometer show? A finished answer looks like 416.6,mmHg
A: 50,mmHg
